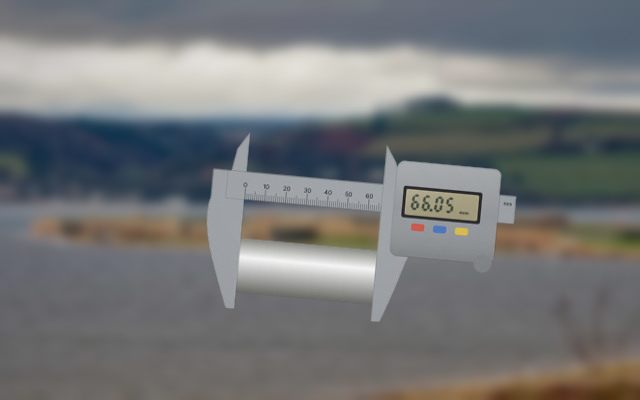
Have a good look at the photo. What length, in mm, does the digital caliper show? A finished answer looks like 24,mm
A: 66.05,mm
